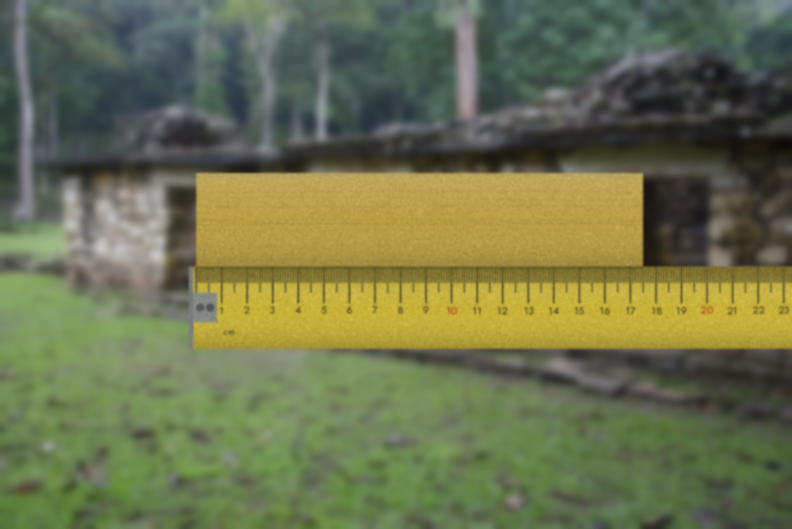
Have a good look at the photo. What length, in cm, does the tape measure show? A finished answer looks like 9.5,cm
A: 17.5,cm
